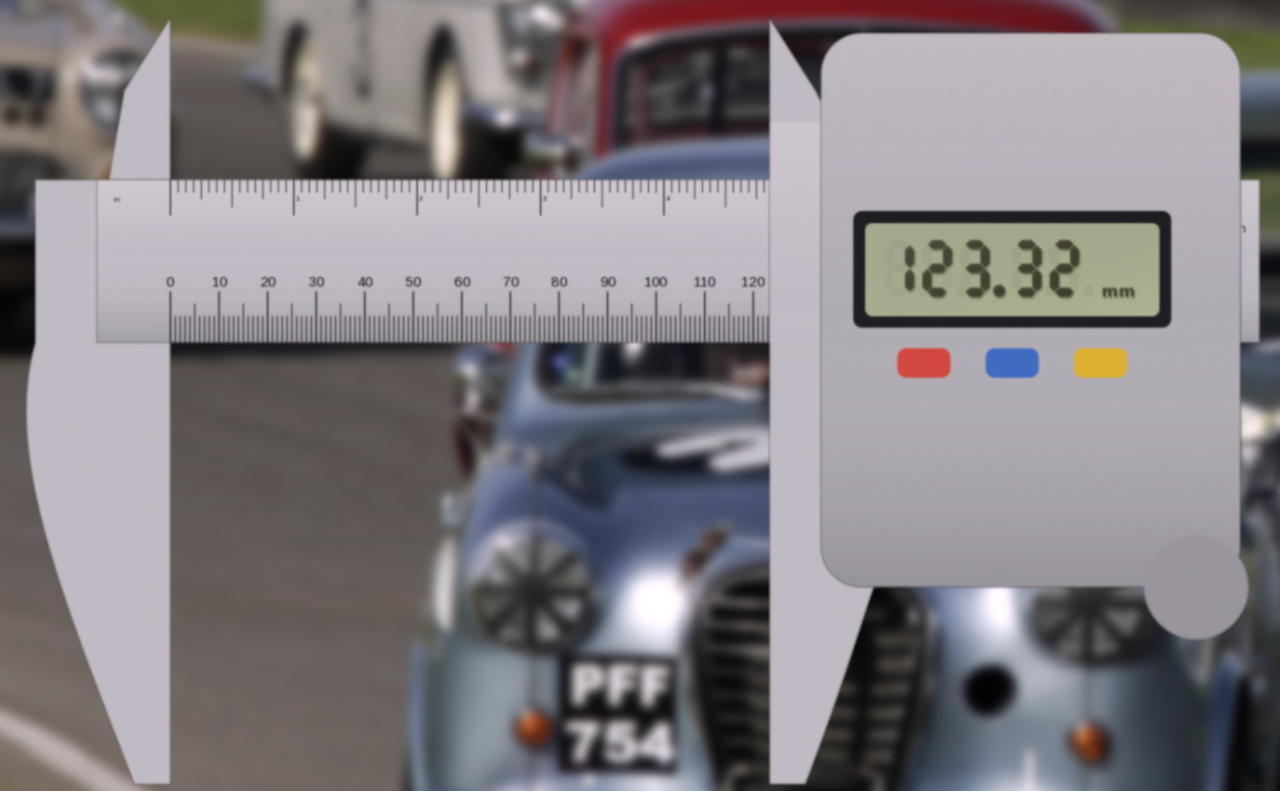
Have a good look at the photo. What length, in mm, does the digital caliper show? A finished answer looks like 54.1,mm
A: 123.32,mm
